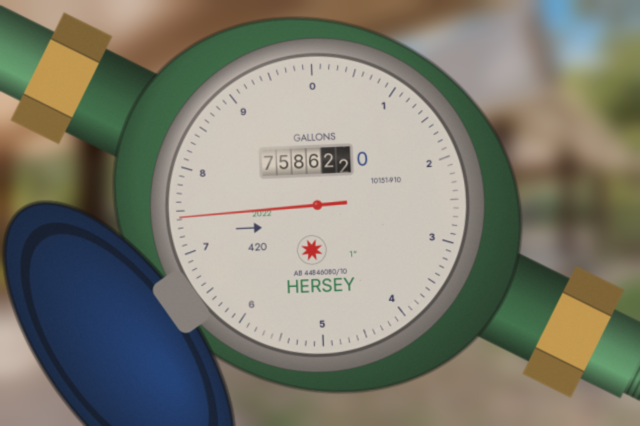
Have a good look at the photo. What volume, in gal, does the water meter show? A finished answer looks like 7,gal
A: 7586217.4,gal
